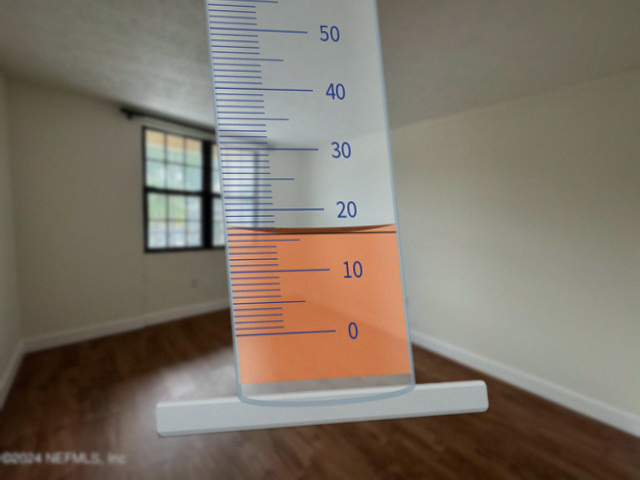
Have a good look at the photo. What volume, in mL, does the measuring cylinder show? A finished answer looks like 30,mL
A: 16,mL
